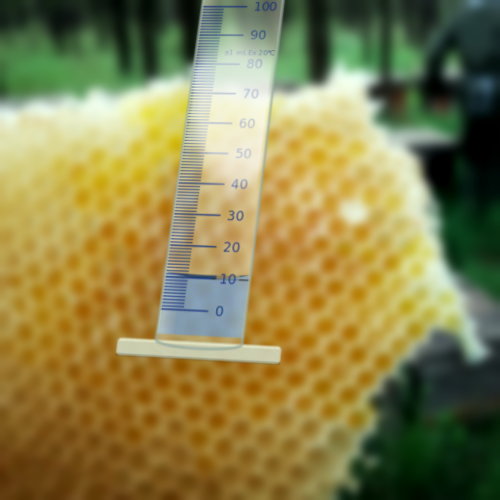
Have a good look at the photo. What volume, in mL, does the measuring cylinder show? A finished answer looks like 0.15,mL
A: 10,mL
